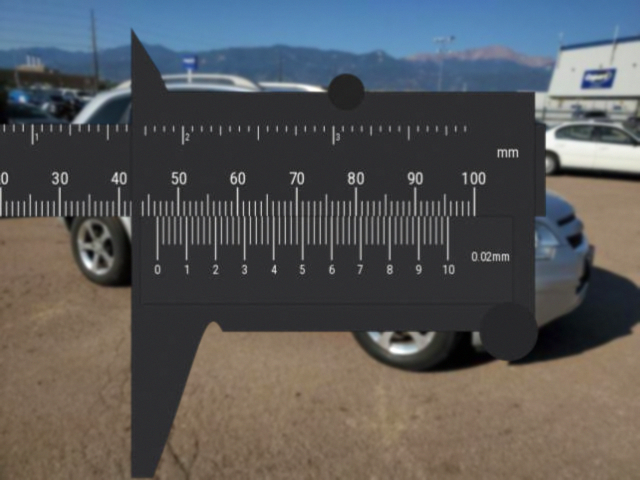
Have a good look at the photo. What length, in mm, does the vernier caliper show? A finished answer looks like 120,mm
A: 46.5,mm
